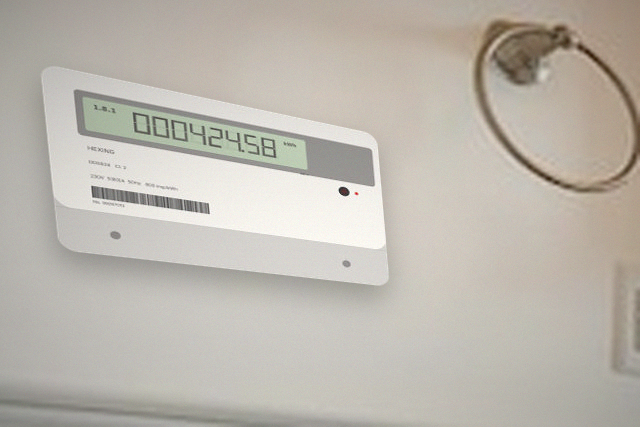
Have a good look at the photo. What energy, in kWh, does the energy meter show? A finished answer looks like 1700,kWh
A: 424.58,kWh
